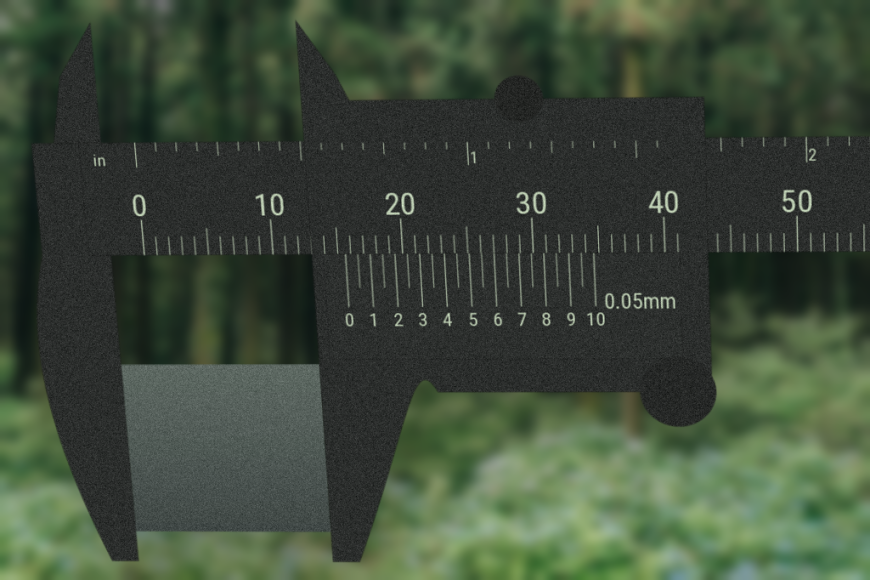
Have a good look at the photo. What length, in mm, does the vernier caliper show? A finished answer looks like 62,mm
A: 15.6,mm
